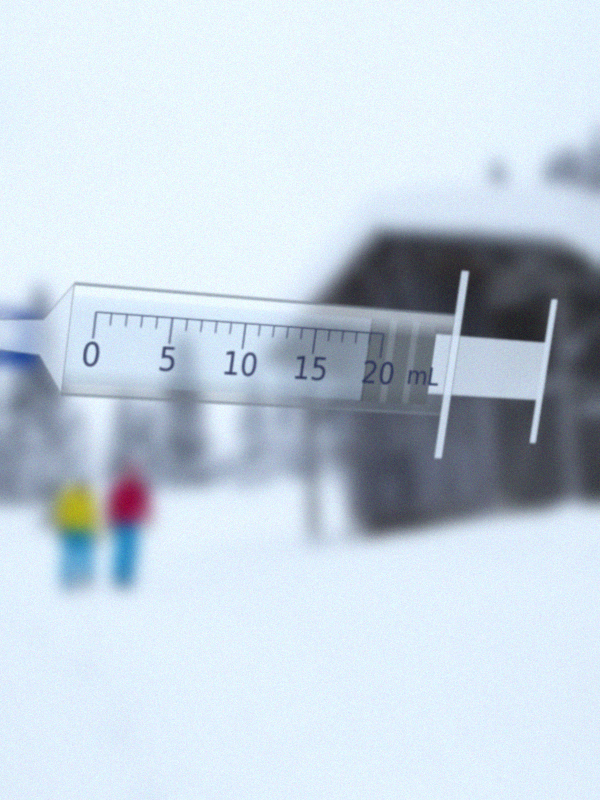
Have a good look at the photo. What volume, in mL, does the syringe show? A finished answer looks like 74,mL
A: 19,mL
